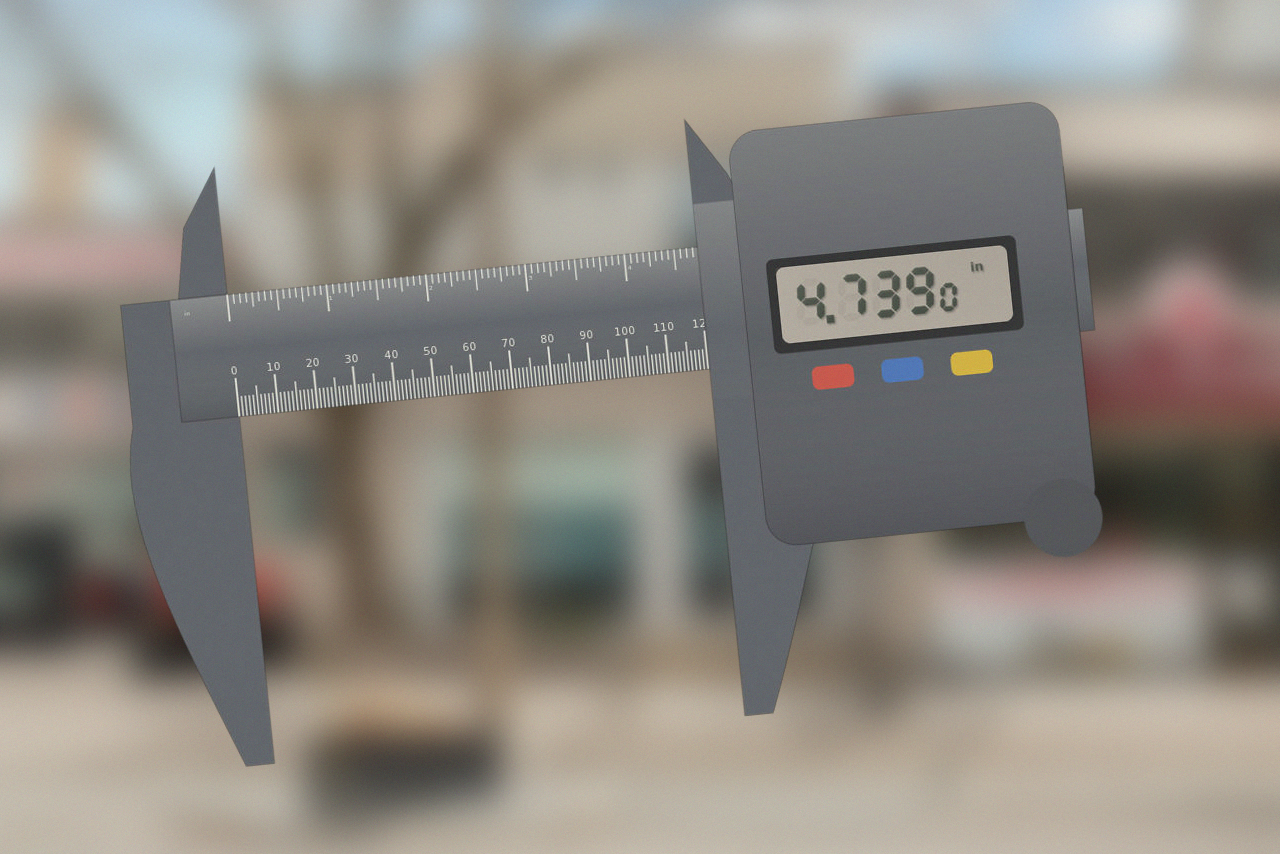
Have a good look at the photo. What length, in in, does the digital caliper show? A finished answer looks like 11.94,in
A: 4.7390,in
